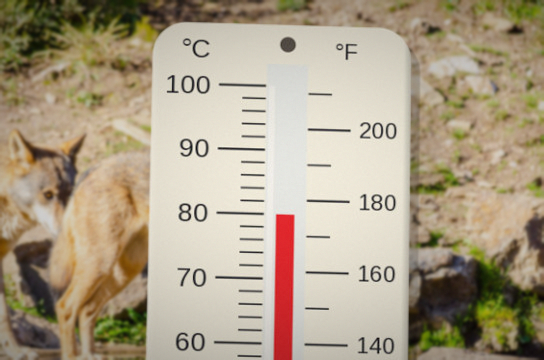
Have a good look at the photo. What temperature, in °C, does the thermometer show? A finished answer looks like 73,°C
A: 80,°C
